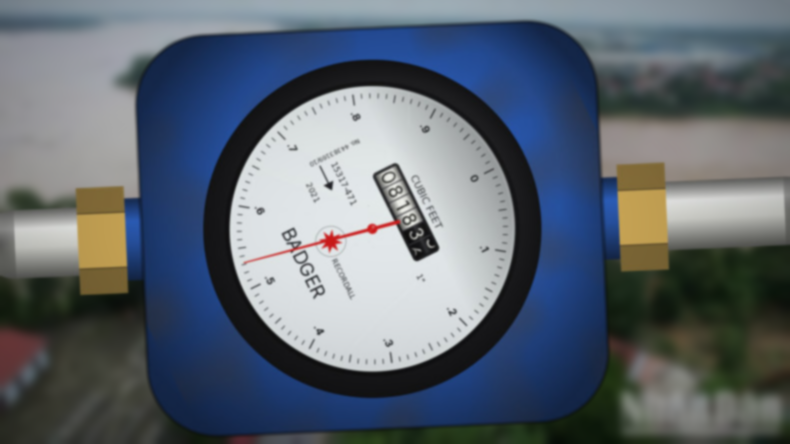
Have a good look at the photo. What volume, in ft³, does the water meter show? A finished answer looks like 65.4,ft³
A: 81835.53,ft³
